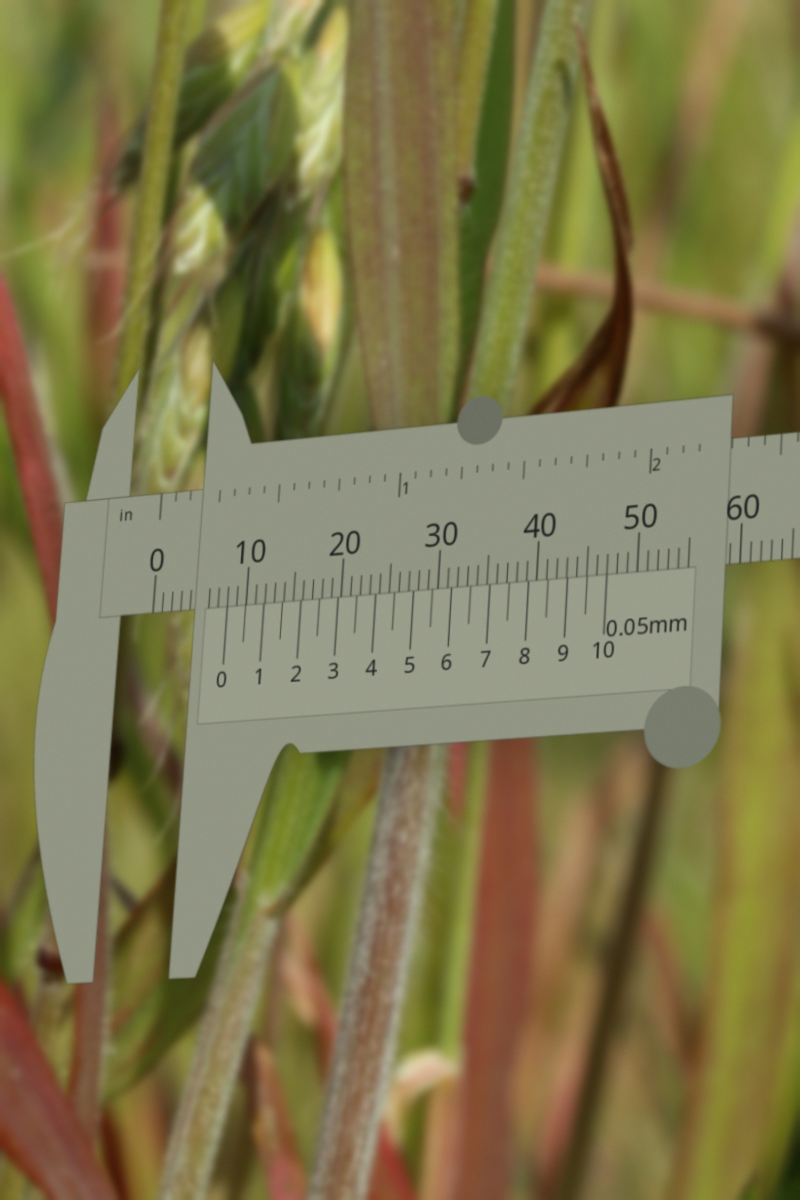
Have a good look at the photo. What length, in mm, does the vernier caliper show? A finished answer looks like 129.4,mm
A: 8.0,mm
